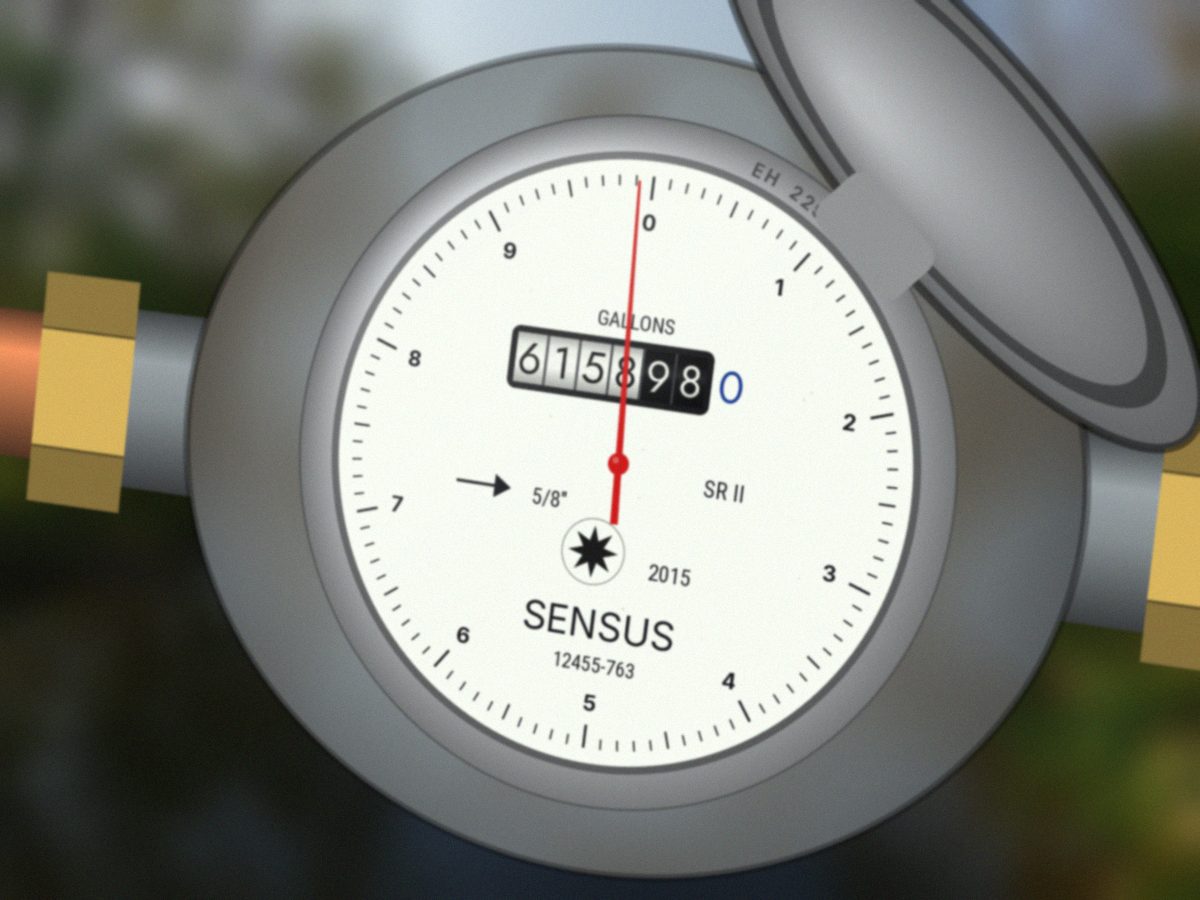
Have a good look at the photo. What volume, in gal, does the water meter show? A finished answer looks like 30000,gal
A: 6158979.9,gal
